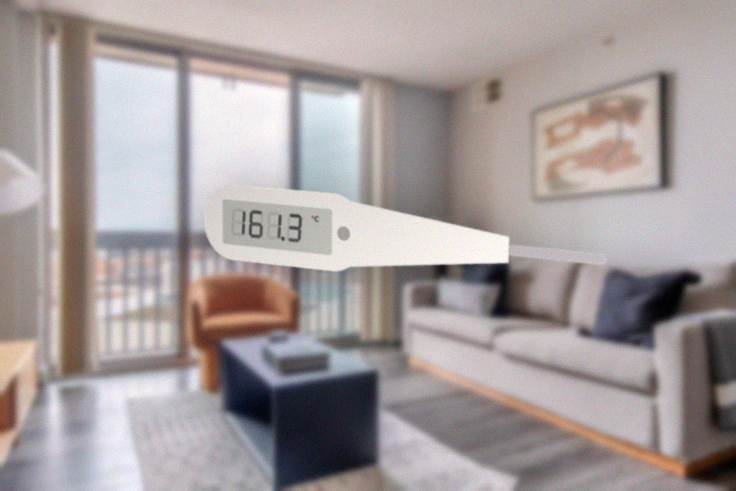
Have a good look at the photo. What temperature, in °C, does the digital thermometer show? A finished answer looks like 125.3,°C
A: 161.3,°C
